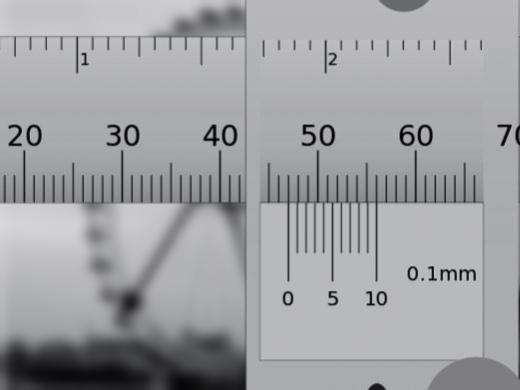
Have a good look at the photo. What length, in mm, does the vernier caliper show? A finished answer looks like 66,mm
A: 47.0,mm
